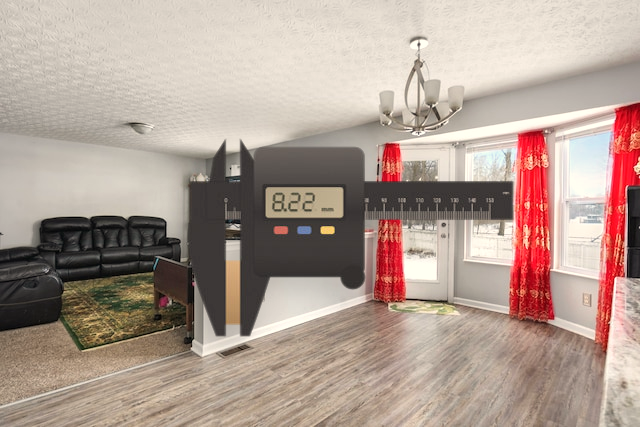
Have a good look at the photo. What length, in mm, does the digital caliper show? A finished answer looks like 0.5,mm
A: 8.22,mm
